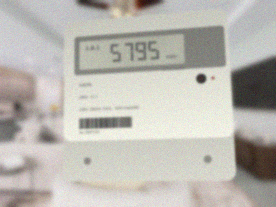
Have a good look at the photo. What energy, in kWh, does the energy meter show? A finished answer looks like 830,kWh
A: 5795,kWh
